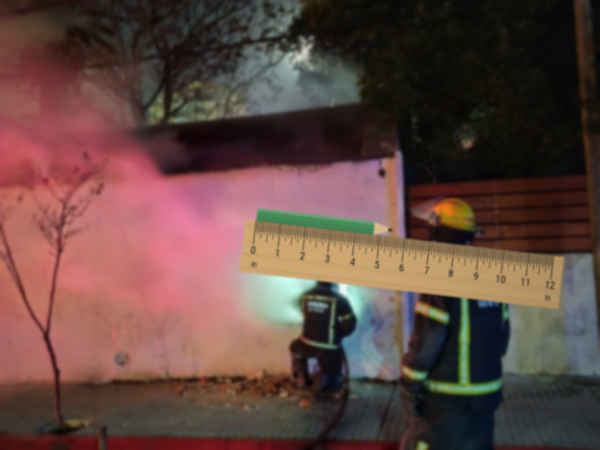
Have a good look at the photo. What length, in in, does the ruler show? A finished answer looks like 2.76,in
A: 5.5,in
